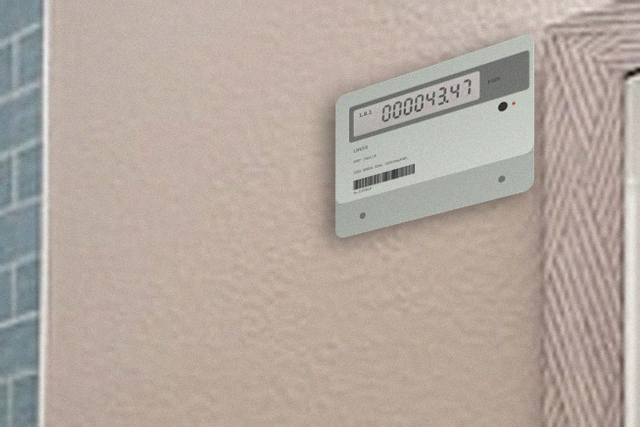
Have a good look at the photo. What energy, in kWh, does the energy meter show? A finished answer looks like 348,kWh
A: 43.47,kWh
